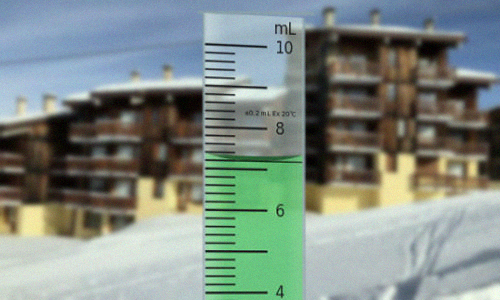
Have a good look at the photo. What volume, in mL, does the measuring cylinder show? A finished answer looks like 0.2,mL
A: 7.2,mL
